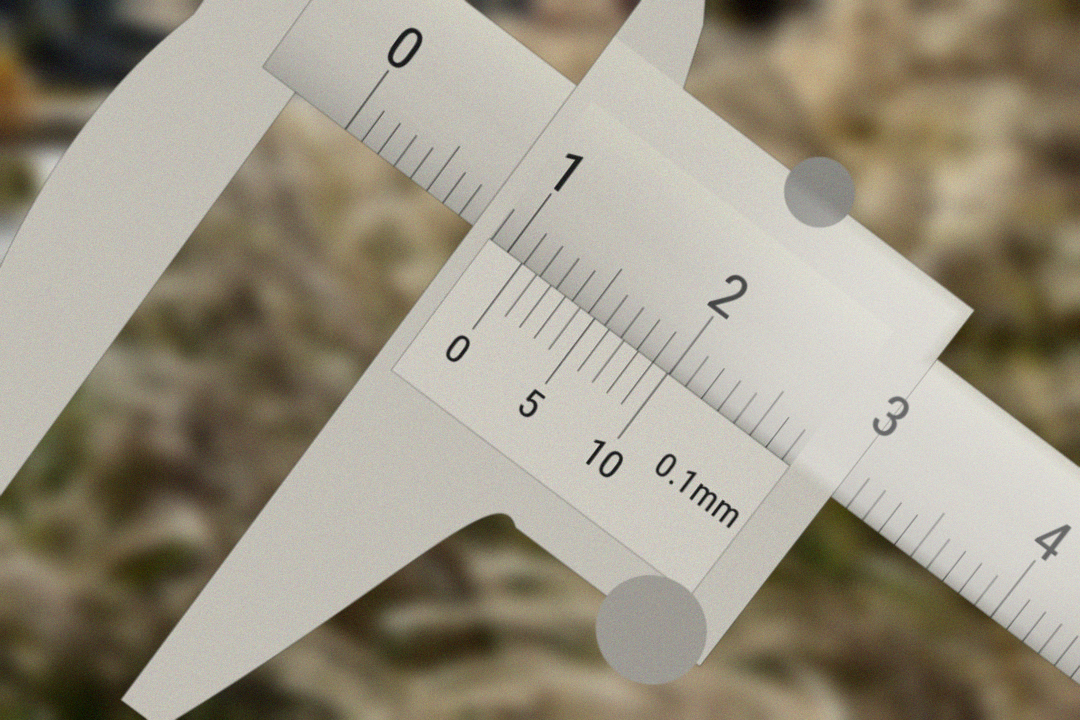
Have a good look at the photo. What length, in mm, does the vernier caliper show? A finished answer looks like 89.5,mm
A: 10.9,mm
